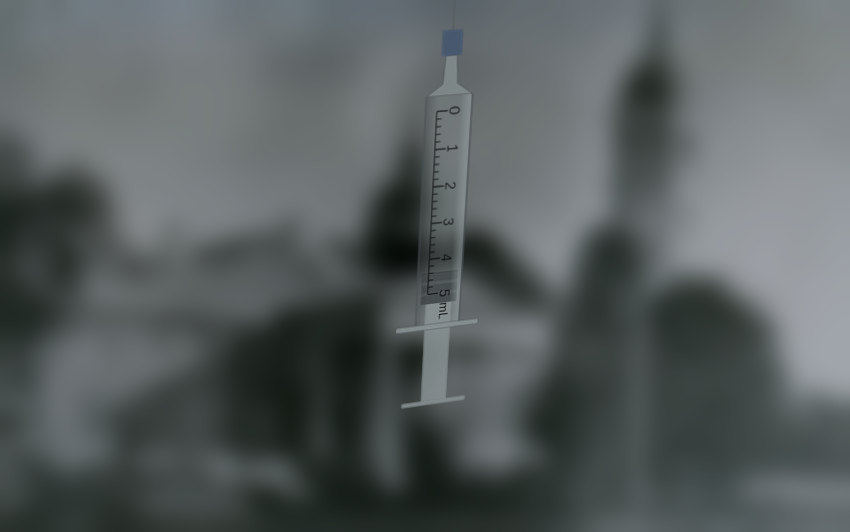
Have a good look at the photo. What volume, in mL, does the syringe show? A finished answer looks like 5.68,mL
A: 4.4,mL
